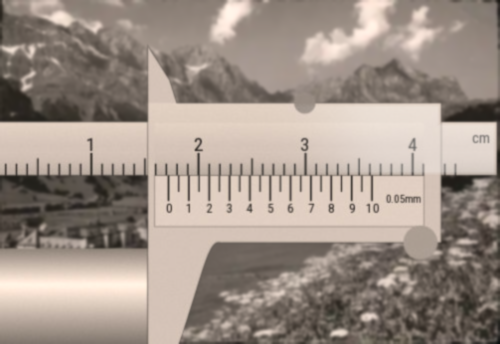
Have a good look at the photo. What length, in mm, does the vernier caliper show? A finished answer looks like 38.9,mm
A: 17.2,mm
